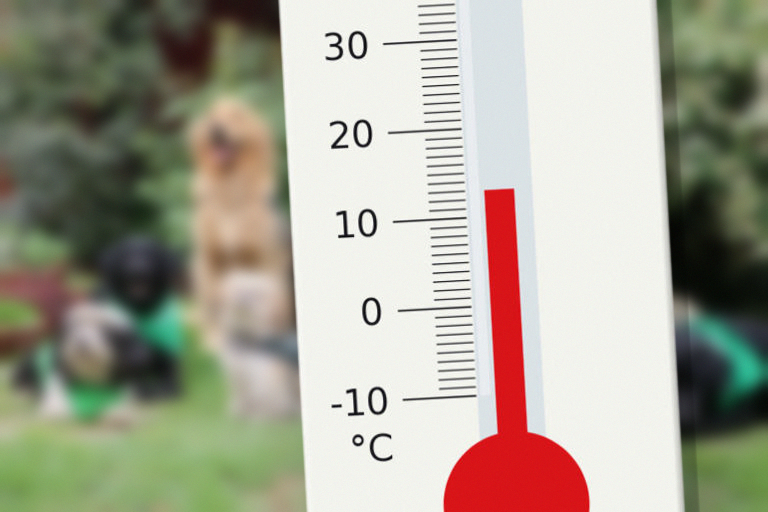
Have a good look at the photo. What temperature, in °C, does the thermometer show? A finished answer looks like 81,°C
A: 13,°C
